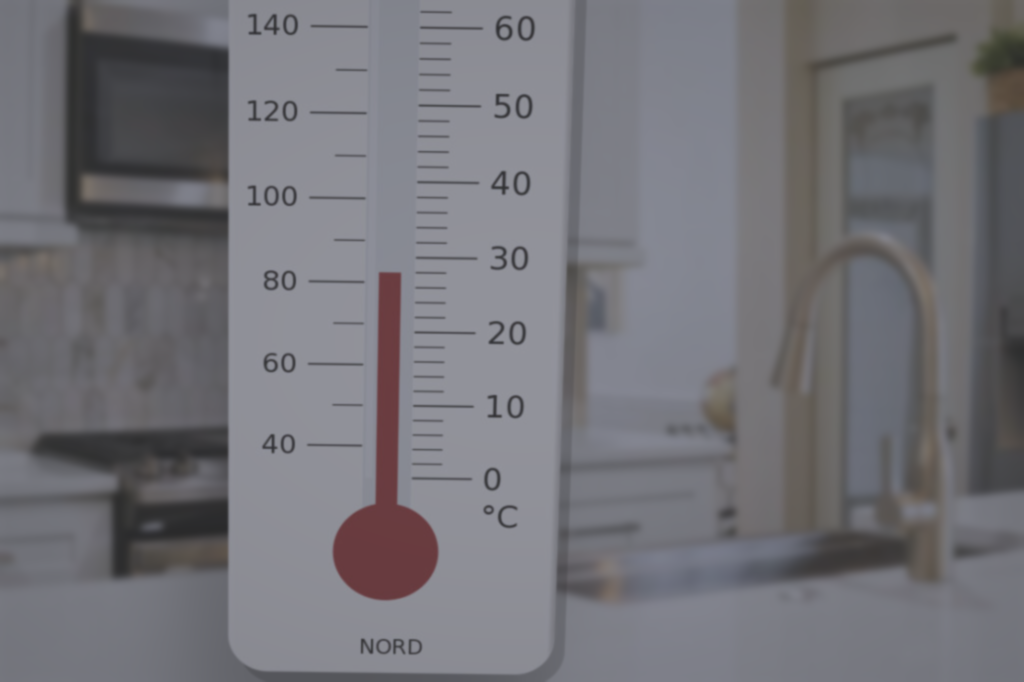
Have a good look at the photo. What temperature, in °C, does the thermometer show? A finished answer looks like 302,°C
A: 28,°C
